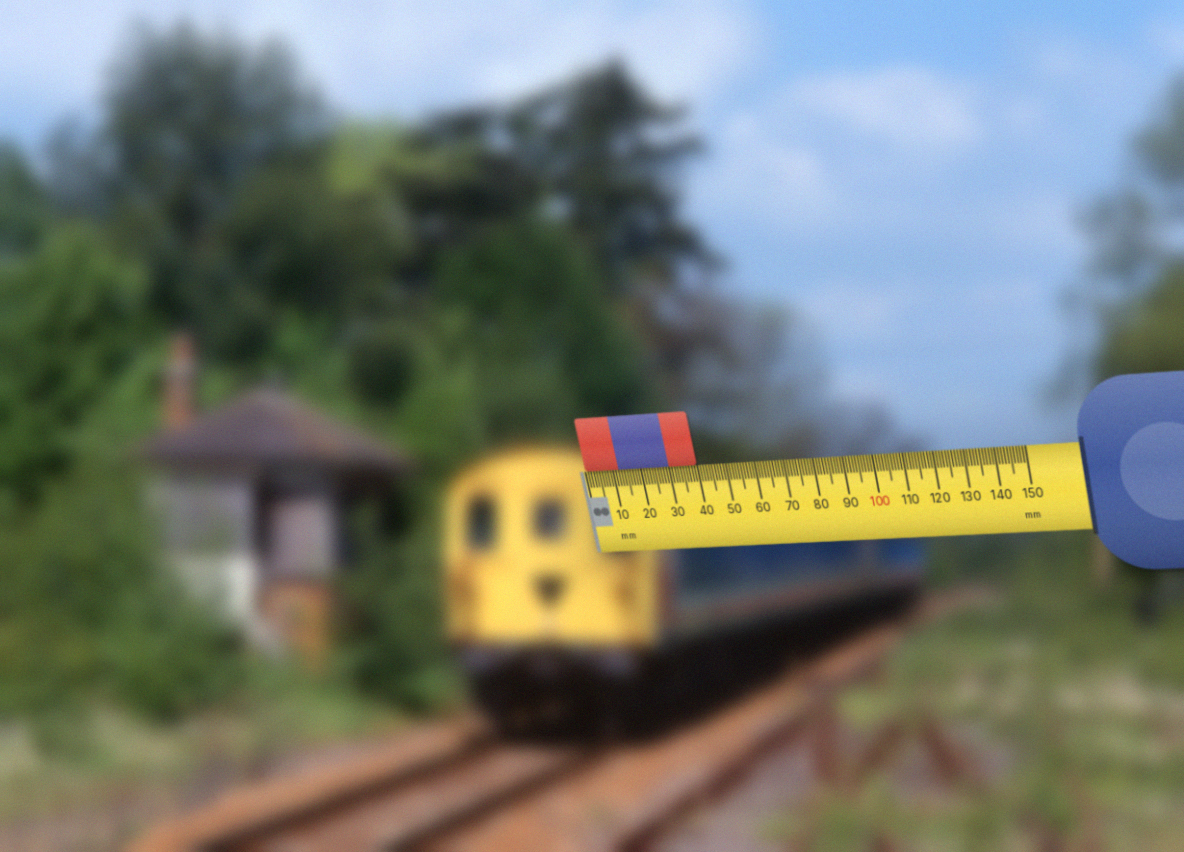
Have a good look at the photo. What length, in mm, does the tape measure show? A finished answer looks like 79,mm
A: 40,mm
